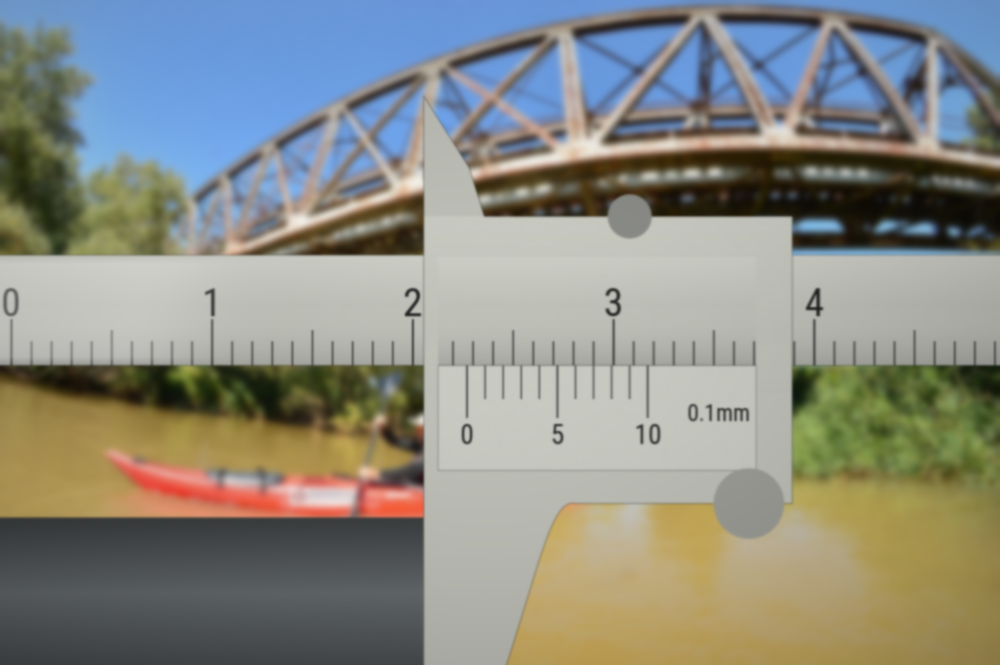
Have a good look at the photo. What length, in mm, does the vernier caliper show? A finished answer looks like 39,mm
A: 22.7,mm
